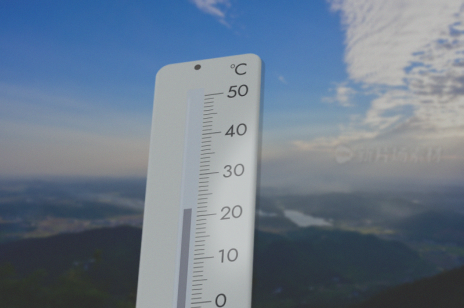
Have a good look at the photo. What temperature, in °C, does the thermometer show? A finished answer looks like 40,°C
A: 22,°C
